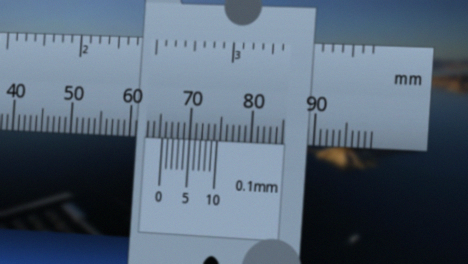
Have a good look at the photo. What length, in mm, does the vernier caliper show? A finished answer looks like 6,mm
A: 65.5,mm
